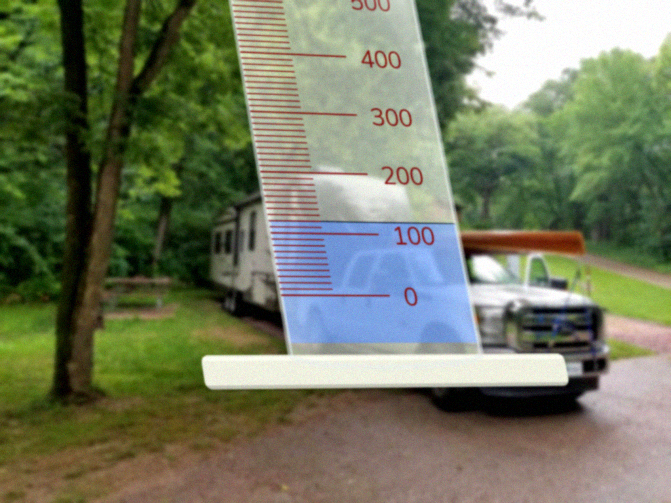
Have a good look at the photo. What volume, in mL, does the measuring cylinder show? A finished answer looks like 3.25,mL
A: 120,mL
